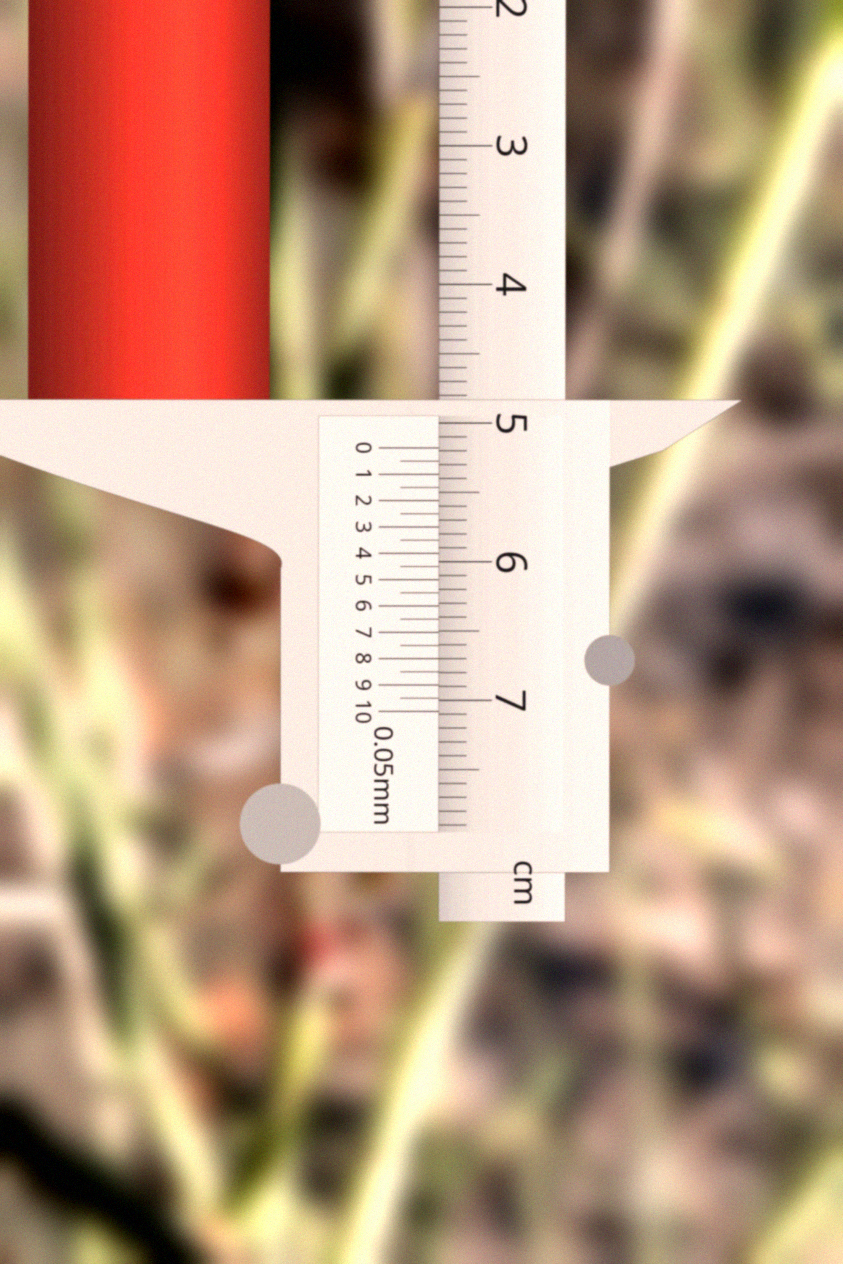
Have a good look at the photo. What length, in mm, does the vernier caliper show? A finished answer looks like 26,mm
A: 51.8,mm
